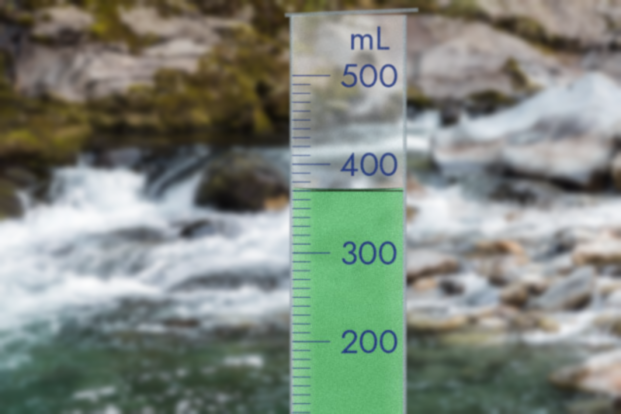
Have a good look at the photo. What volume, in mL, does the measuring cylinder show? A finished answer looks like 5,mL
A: 370,mL
